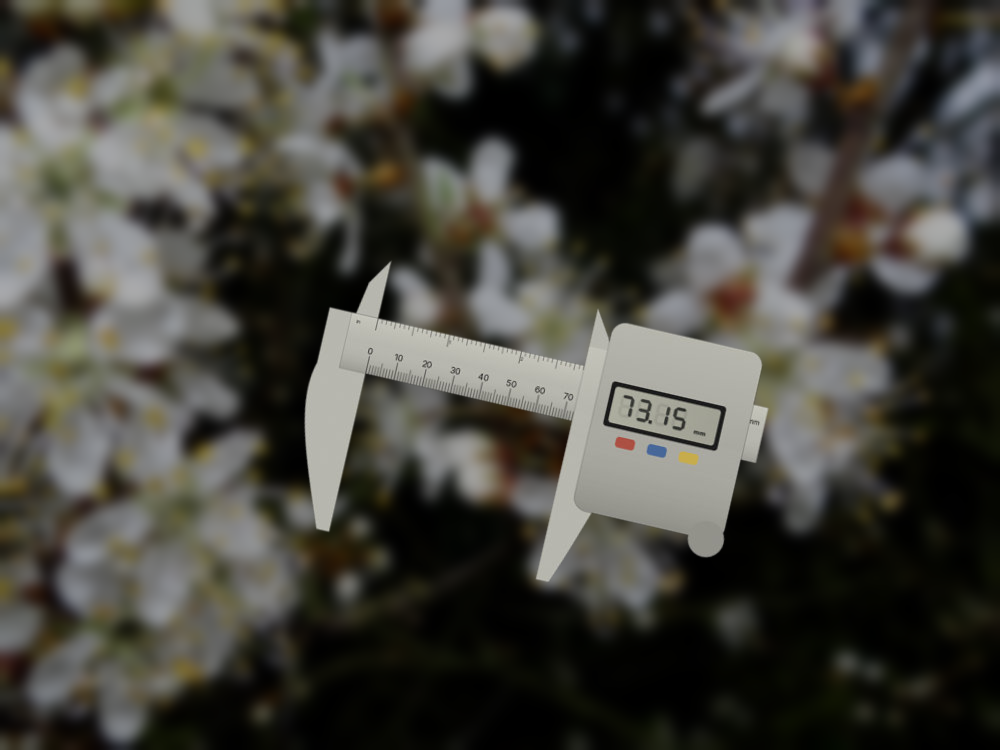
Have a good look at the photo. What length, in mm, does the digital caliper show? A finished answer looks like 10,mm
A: 73.15,mm
